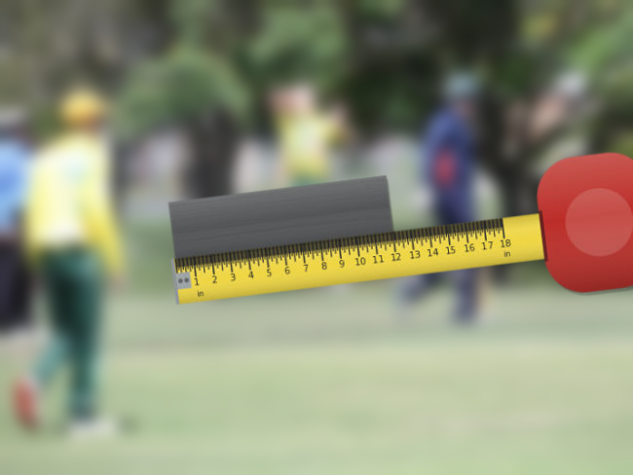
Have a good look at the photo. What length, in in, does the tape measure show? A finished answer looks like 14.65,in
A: 12,in
